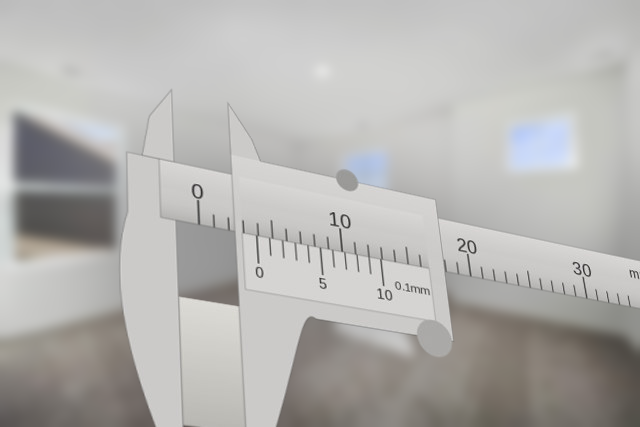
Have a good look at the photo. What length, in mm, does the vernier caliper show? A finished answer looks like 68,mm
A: 3.9,mm
